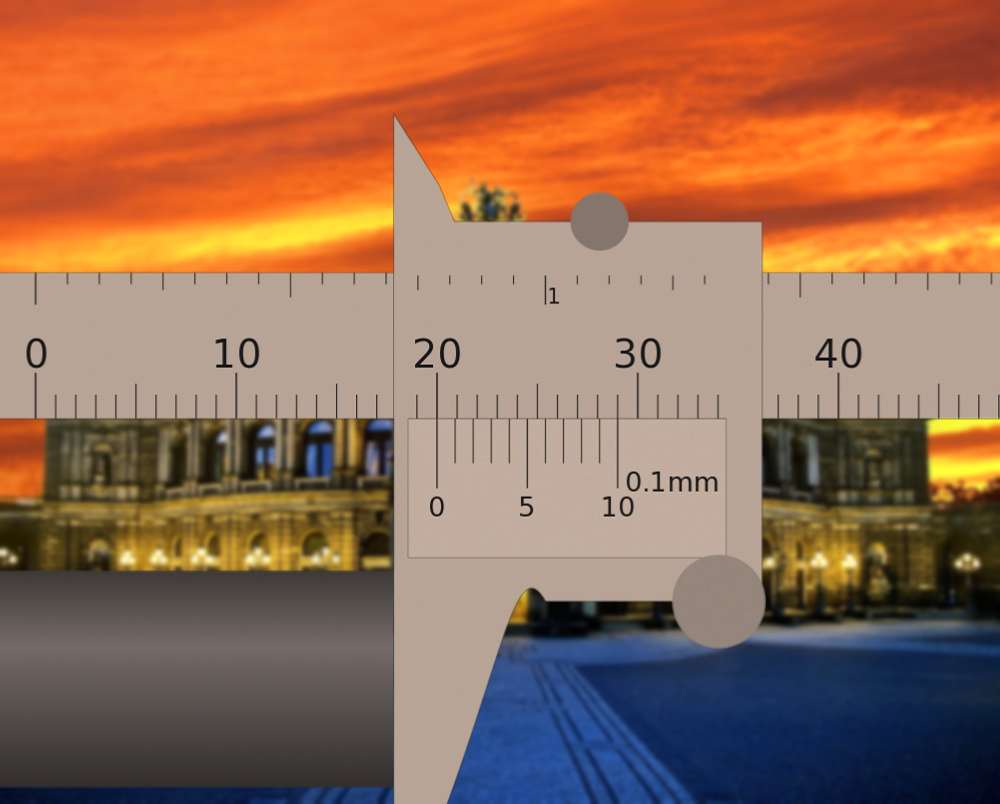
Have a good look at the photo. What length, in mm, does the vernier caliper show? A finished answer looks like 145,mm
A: 20.0,mm
